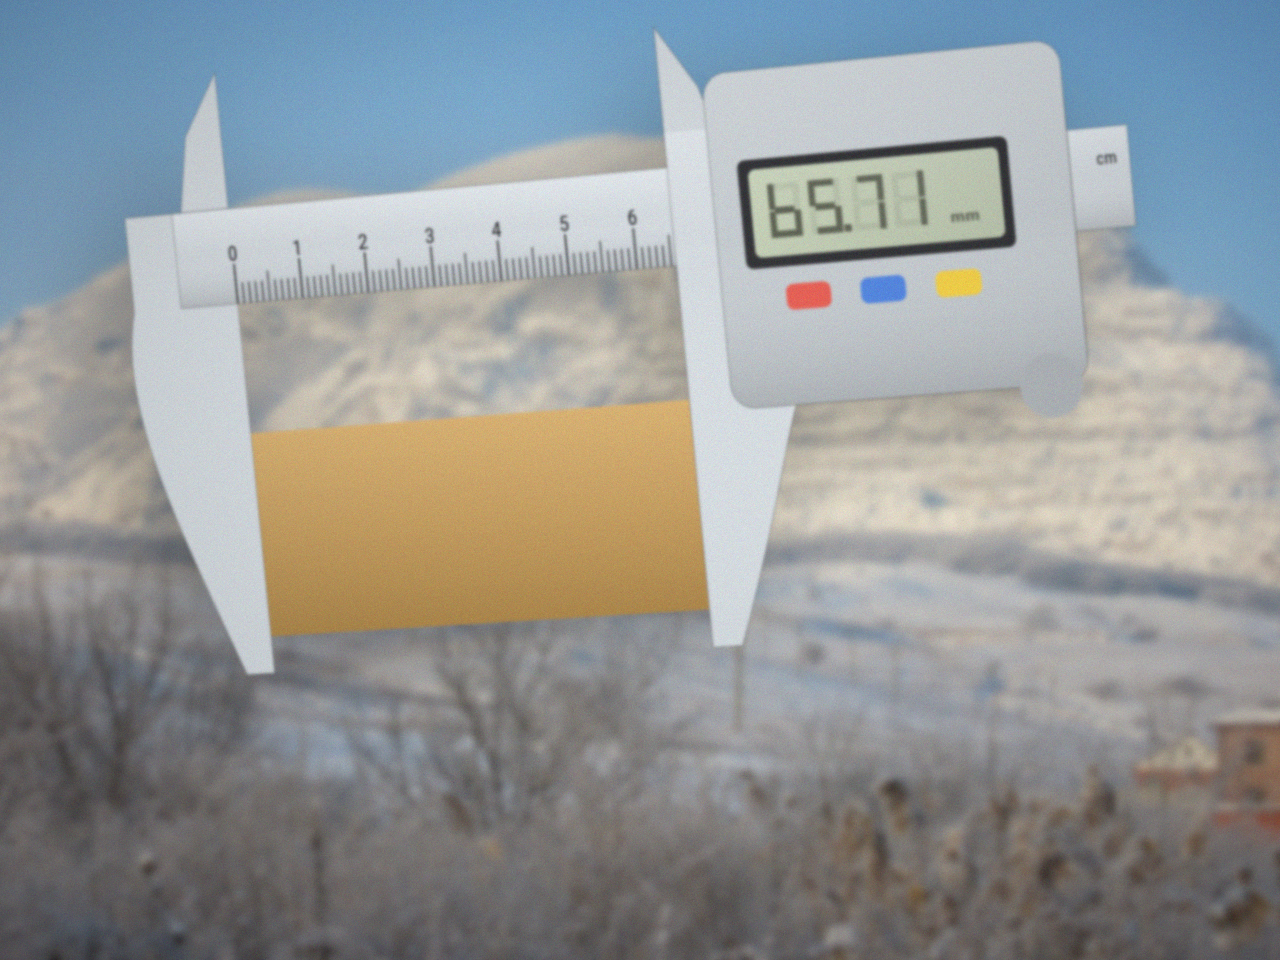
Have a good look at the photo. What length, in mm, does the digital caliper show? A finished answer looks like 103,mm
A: 65.71,mm
